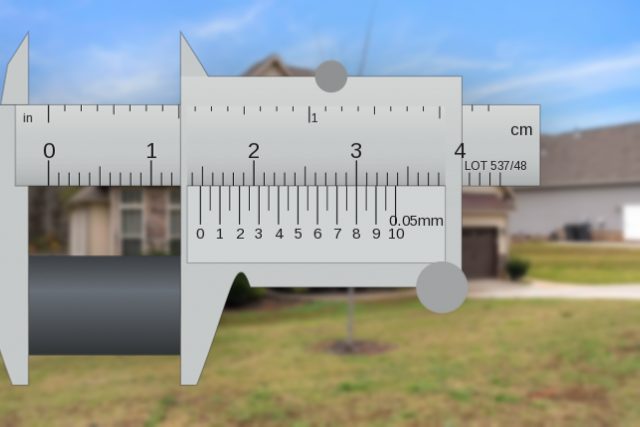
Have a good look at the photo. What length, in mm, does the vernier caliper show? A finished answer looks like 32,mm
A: 14.8,mm
